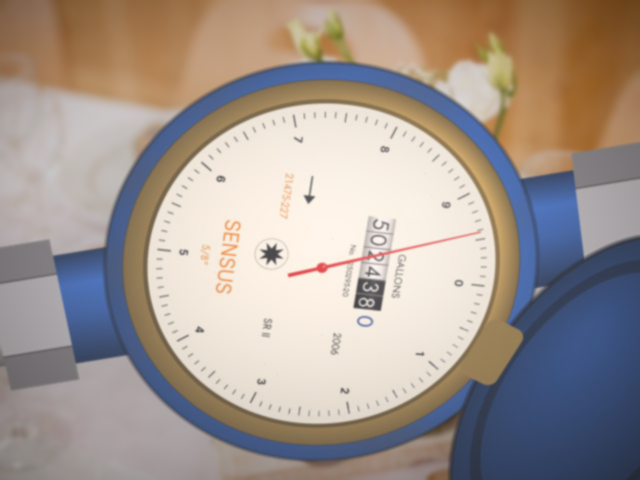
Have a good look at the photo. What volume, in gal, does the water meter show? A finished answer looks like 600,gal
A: 5024379.4,gal
